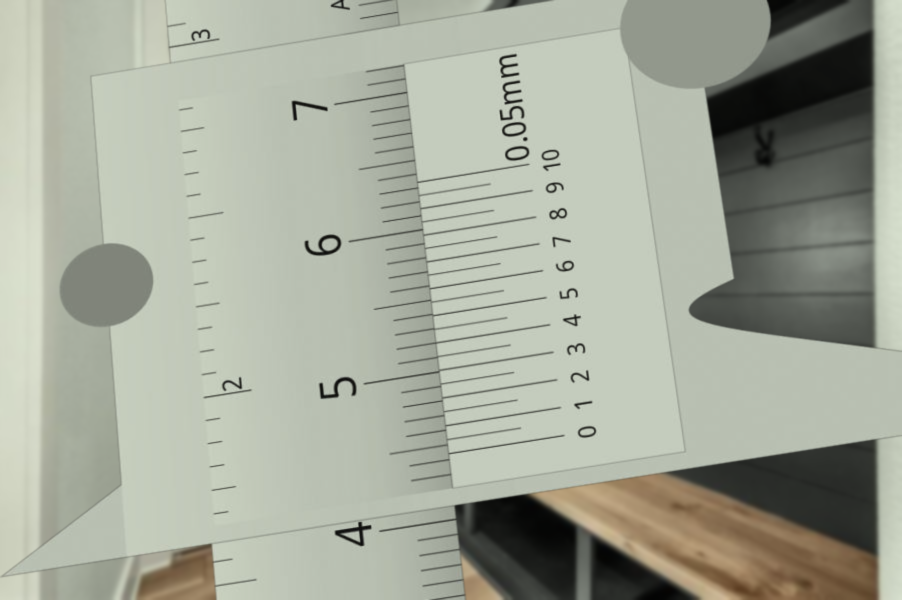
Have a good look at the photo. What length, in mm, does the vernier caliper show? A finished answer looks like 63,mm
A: 44.4,mm
